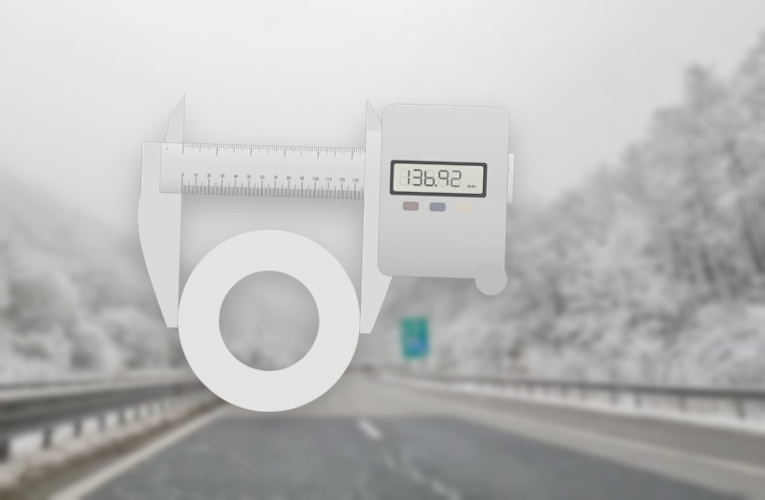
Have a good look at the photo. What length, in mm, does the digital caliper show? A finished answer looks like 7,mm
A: 136.92,mm
